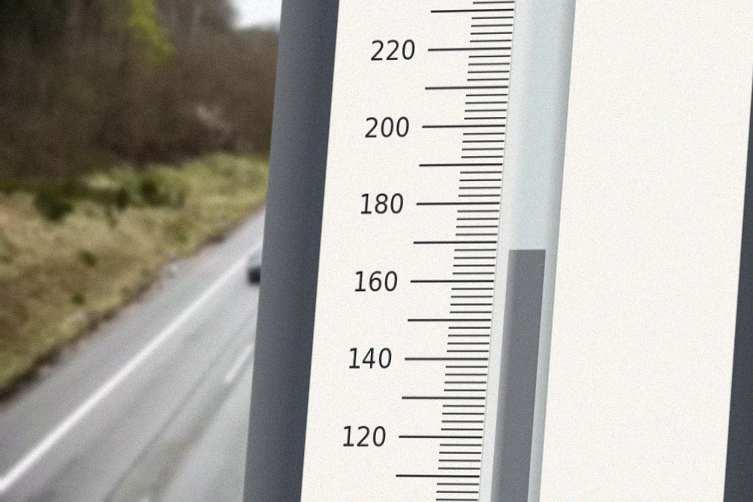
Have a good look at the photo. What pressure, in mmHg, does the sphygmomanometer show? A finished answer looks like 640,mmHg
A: 168,mmHg
